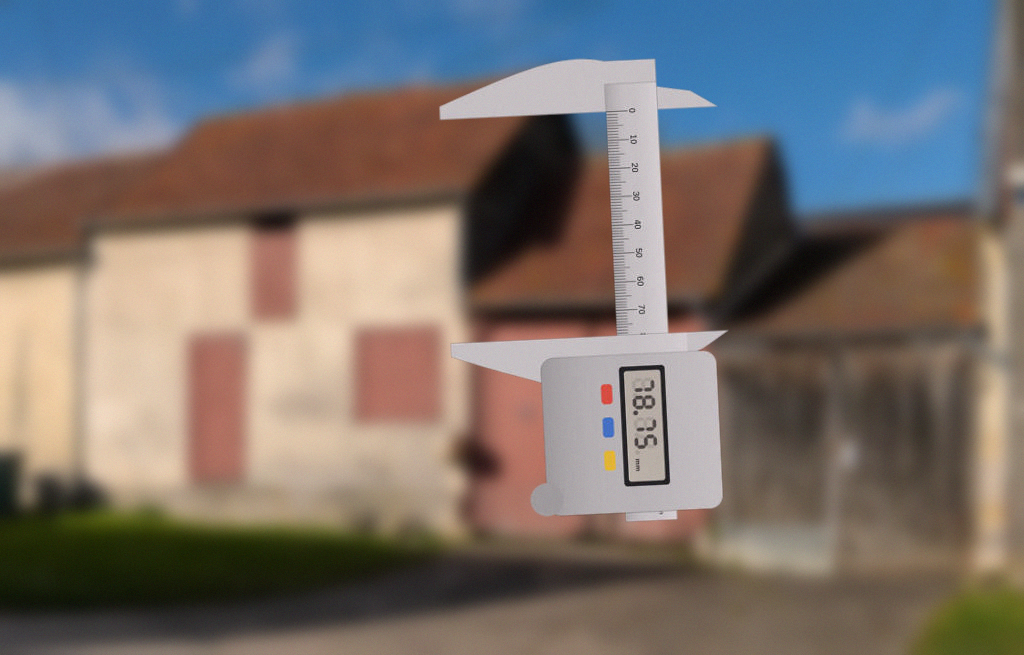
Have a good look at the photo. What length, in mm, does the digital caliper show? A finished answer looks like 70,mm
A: 78.75,mm
